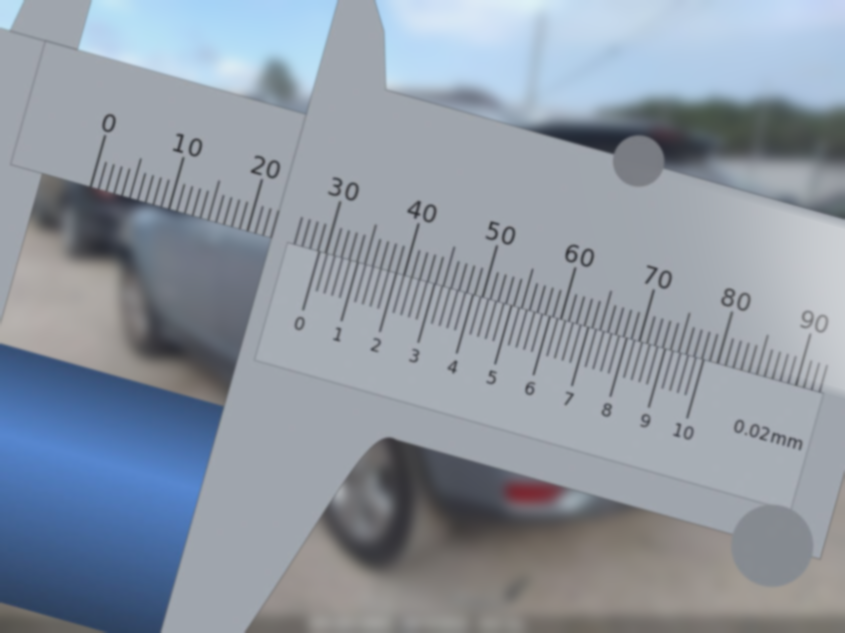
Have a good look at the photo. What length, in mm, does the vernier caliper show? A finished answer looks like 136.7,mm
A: 29.2,mm
